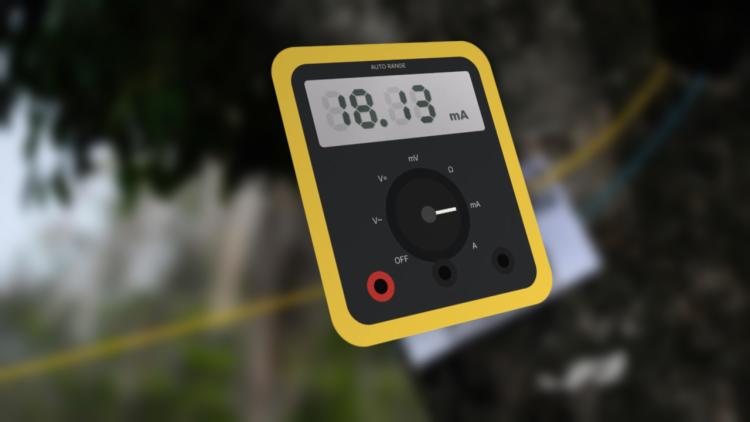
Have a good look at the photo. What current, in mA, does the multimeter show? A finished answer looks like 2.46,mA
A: 18.13,mA
